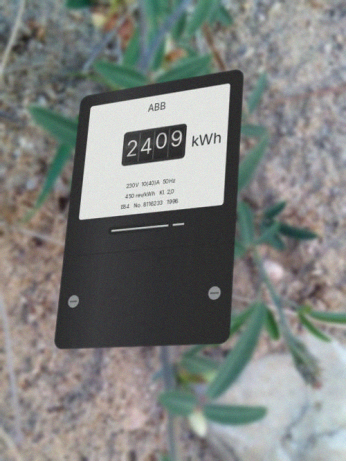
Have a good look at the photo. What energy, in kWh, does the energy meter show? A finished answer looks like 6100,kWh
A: 2409,kWh
